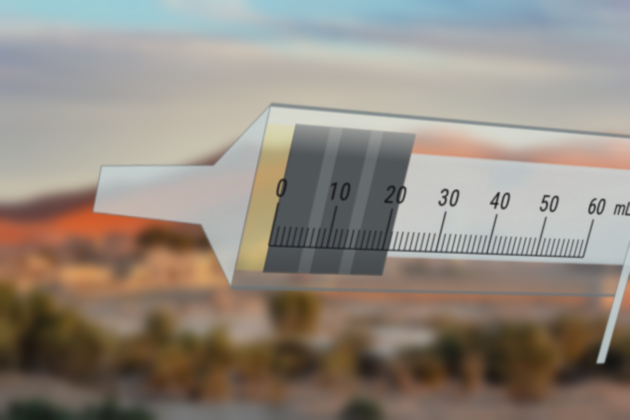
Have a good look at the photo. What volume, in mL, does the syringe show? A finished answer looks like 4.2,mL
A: 0,mL
